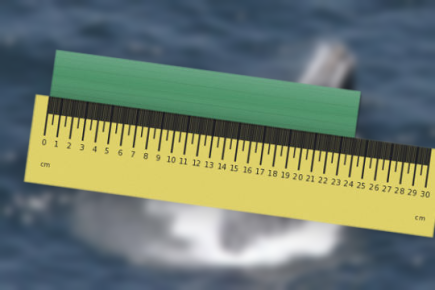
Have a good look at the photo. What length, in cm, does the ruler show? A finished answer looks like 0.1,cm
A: 24,cm
